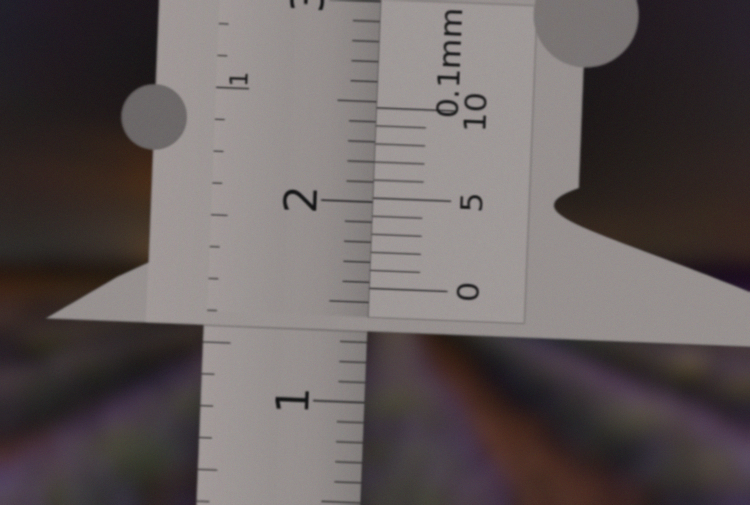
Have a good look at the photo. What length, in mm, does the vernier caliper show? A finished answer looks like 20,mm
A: 15.7,mm
